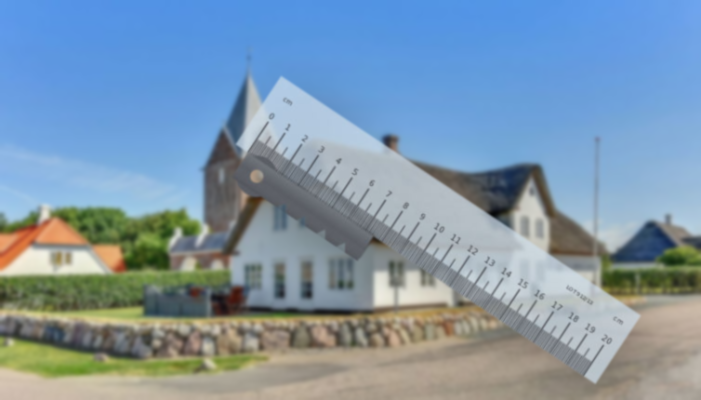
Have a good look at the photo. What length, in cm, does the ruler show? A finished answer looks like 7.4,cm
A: 7.5,cm
